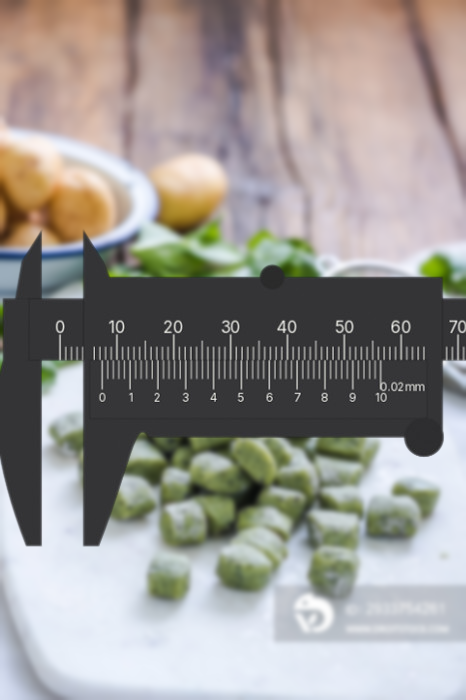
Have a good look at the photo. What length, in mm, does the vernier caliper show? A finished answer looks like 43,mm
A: 7.4,mm
